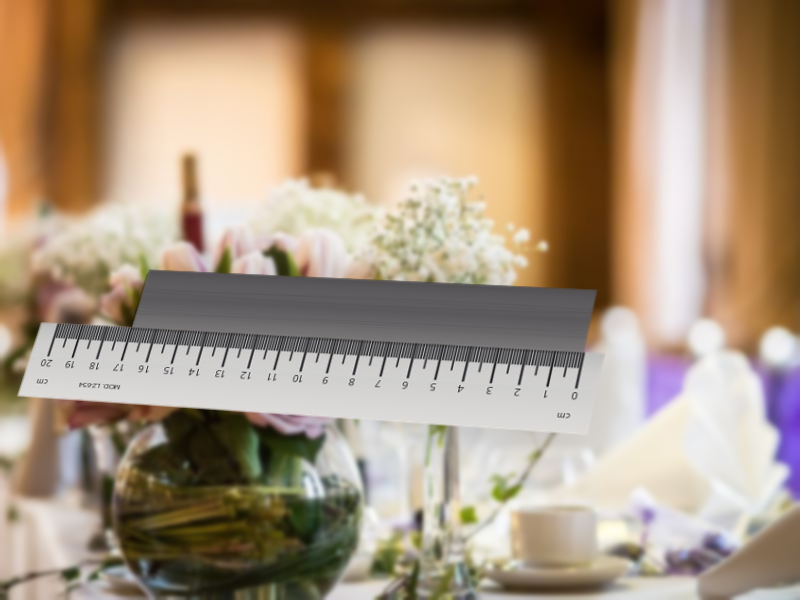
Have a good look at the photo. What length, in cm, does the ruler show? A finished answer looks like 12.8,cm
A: 17,cm
